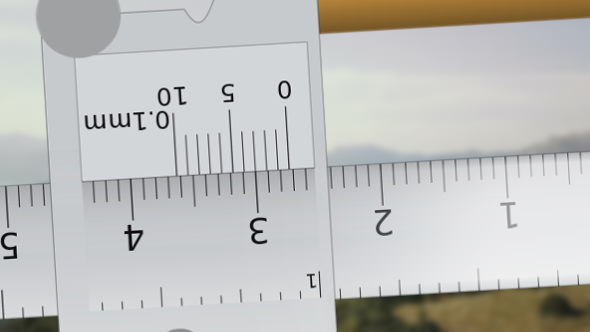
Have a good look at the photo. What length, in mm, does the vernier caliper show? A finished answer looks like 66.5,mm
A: 27.3,mm
